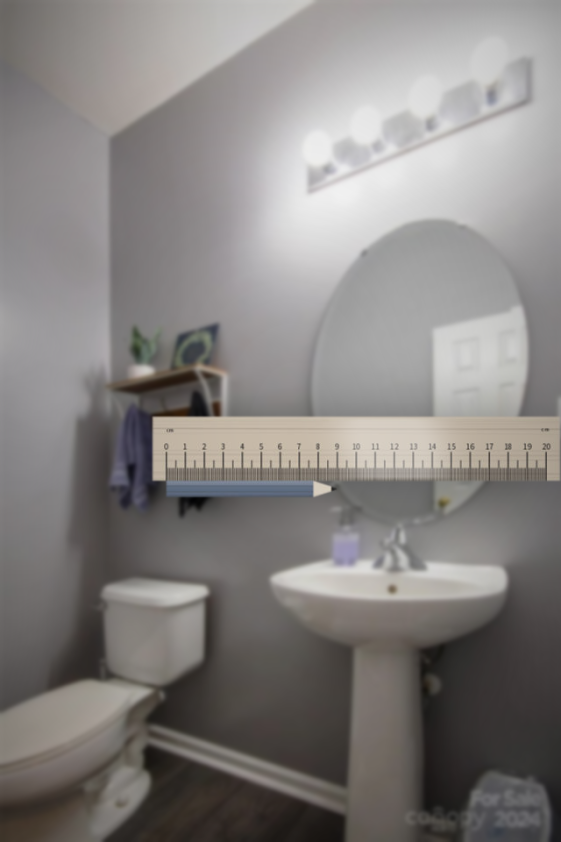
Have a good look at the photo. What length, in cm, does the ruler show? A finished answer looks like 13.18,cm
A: 9,cm
